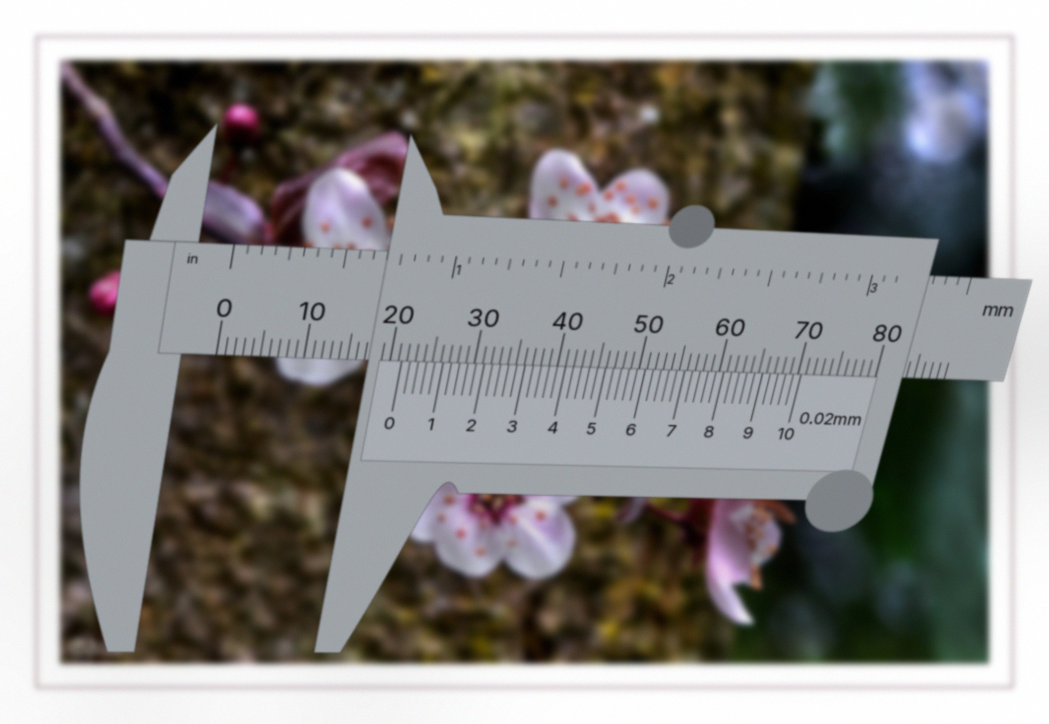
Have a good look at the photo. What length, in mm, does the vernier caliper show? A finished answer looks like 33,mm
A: 21.4,mm
